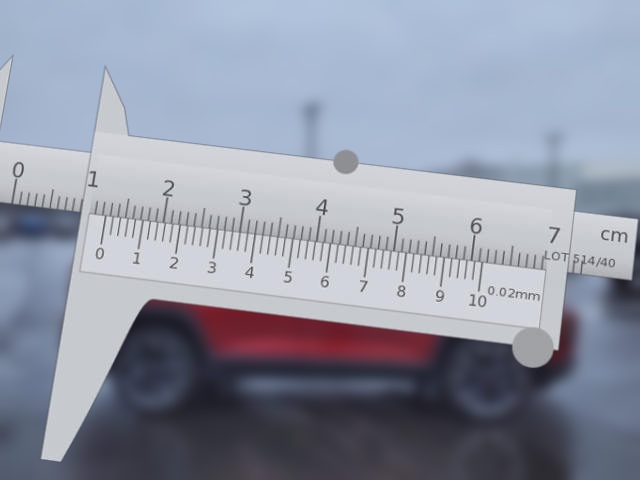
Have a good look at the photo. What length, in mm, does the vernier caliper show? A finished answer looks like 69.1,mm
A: 12.4,mm
